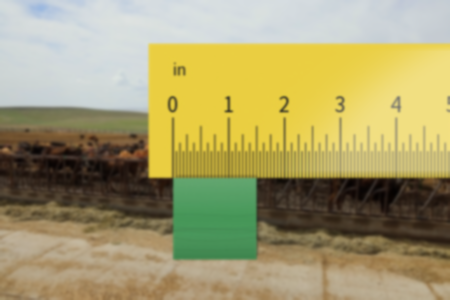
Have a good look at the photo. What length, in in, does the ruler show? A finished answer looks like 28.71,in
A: 1.5,in
